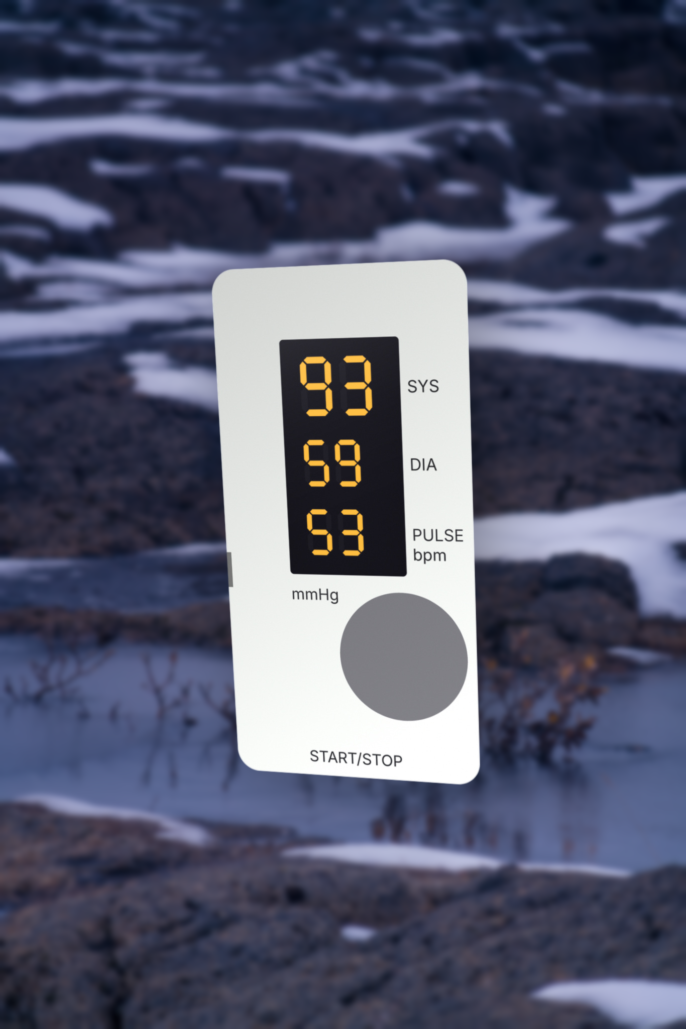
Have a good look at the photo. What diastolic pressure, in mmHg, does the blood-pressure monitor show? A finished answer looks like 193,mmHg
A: 59,mmHg
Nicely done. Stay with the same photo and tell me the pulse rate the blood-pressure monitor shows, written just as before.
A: 53,bpm
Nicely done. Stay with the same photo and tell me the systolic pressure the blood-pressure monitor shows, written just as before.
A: 93,mmHg
